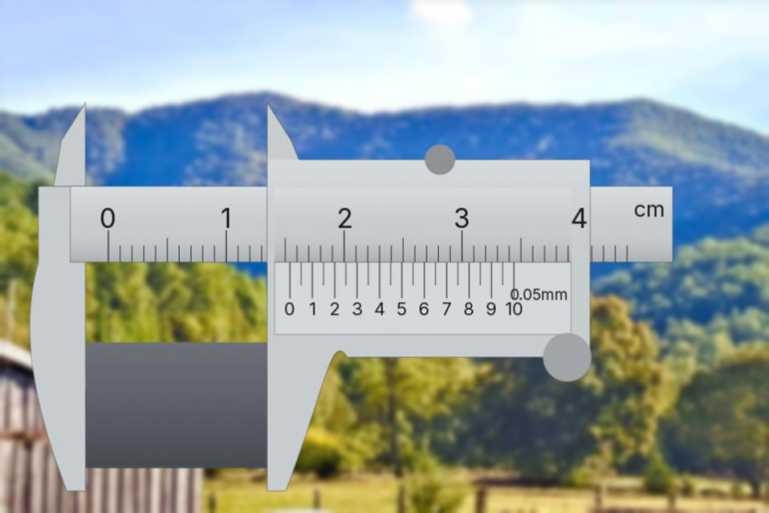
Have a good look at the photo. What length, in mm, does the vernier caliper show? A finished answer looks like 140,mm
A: 15.4,mm
